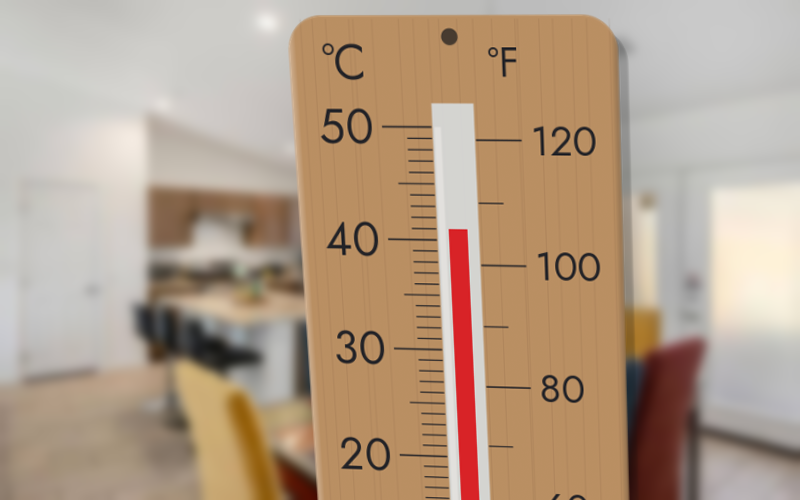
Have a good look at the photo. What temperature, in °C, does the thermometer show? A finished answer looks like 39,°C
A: 41,°C
